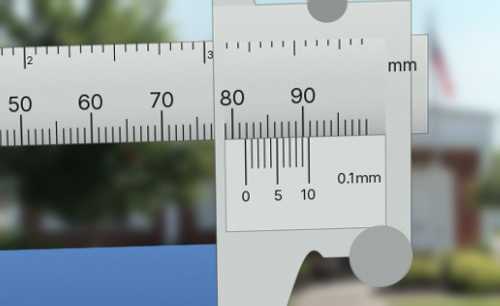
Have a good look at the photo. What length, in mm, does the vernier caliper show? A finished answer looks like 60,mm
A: 81.8,mm
